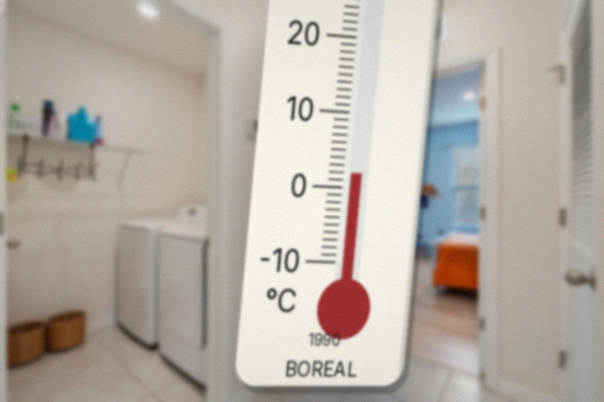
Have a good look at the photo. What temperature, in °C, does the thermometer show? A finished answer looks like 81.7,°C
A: 2,°C
